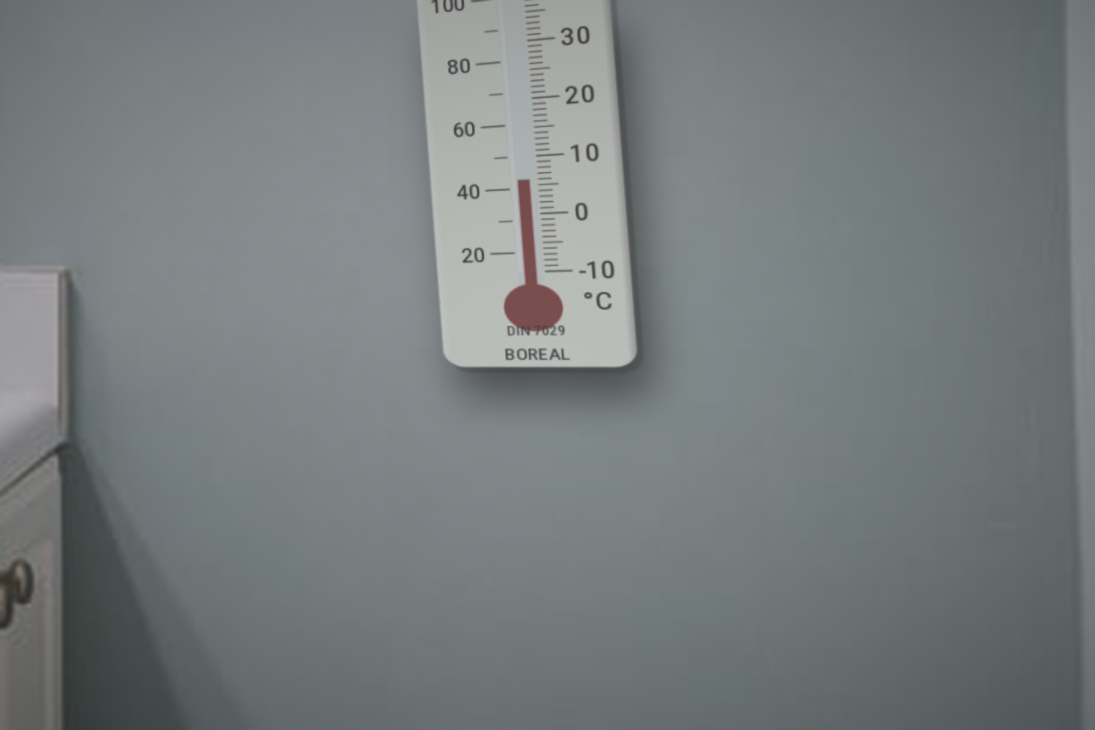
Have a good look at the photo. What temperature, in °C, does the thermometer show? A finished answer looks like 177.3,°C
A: 6,°C
